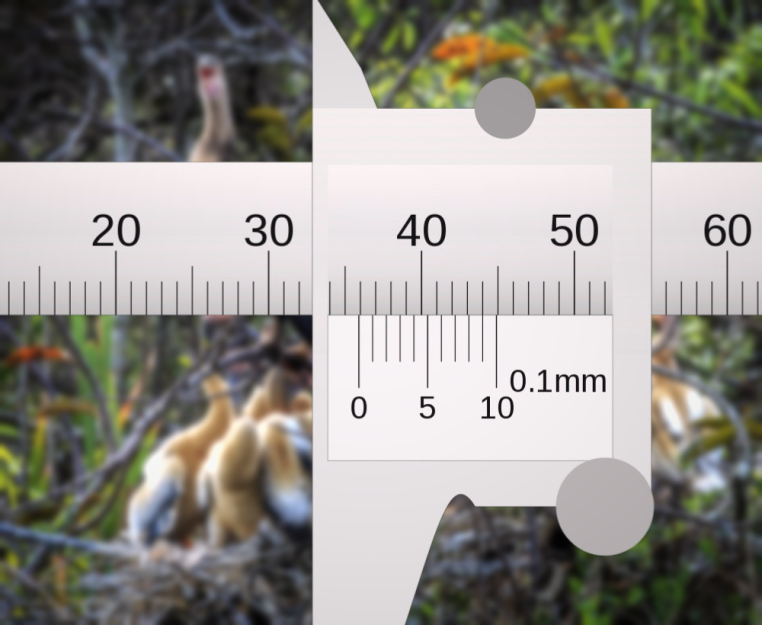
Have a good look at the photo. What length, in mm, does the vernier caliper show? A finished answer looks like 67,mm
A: 35.9,mm
